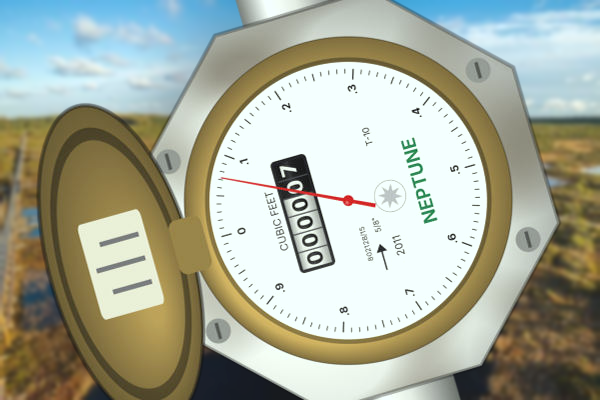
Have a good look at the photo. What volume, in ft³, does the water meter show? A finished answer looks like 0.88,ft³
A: 7.07,ft³
